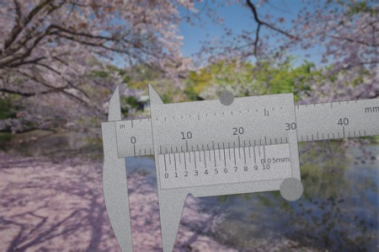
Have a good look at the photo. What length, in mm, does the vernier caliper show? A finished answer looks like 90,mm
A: 5.6,mm
